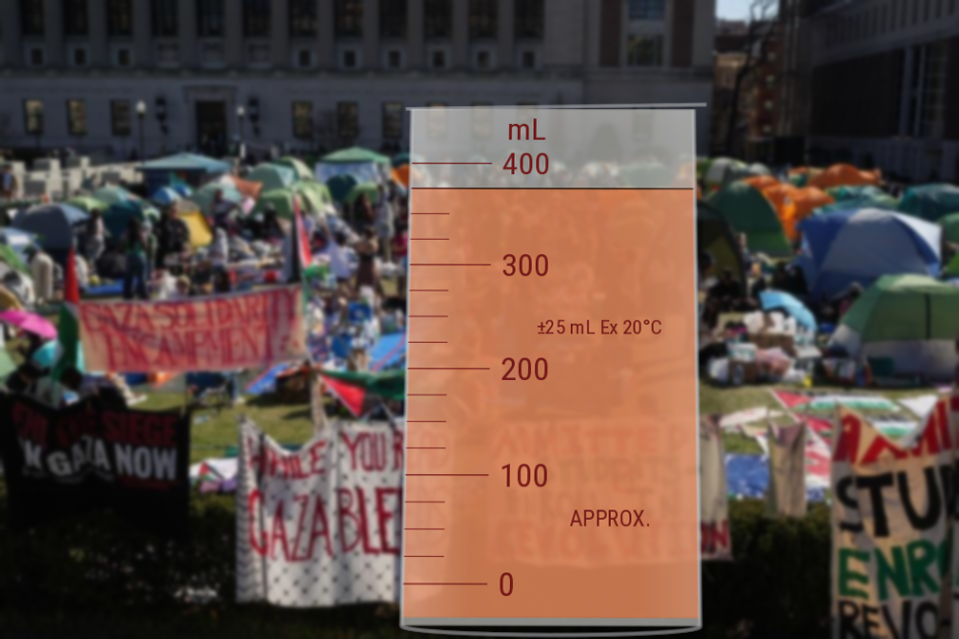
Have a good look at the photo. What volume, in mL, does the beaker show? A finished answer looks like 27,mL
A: 375,mL
